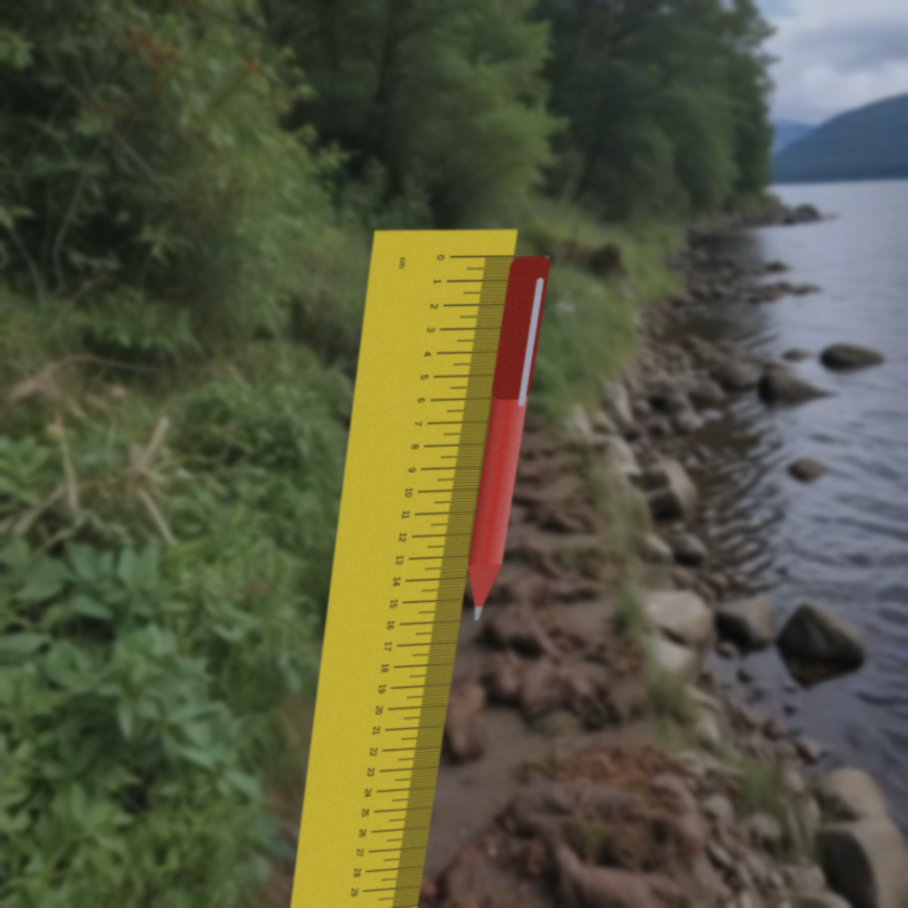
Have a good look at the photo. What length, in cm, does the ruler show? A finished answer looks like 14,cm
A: 16,cm
